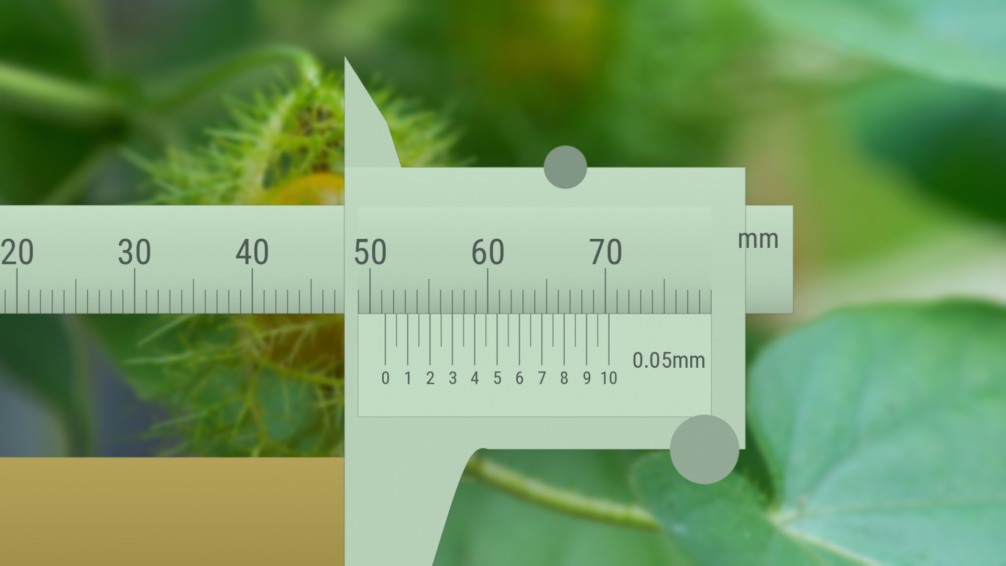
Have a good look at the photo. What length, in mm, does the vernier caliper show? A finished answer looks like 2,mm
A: 51.3,mm
